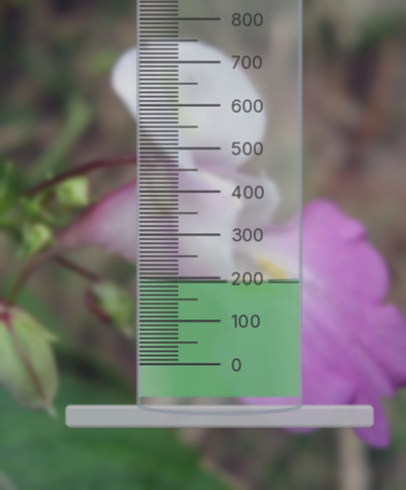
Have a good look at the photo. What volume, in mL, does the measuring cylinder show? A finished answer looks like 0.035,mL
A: 190,mL
